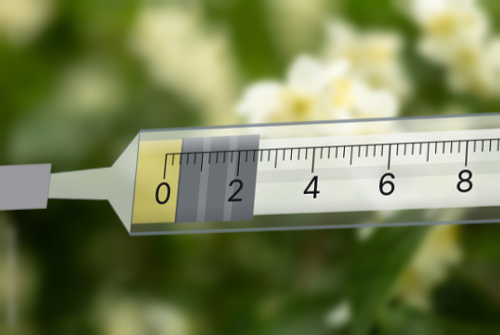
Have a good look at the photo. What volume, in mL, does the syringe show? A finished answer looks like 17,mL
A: 0.4,mL
